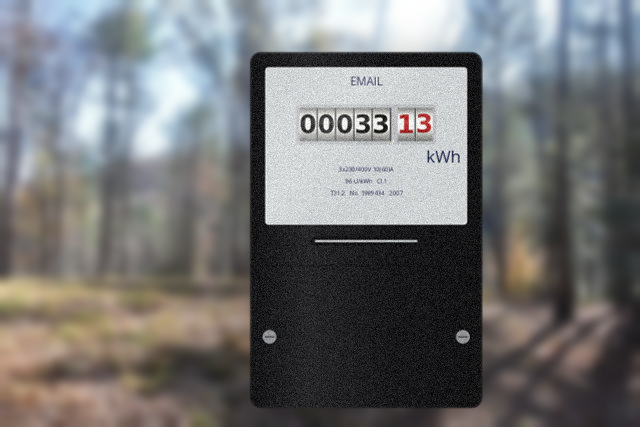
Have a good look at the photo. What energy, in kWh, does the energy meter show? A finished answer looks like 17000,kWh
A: 33.13,kWh
